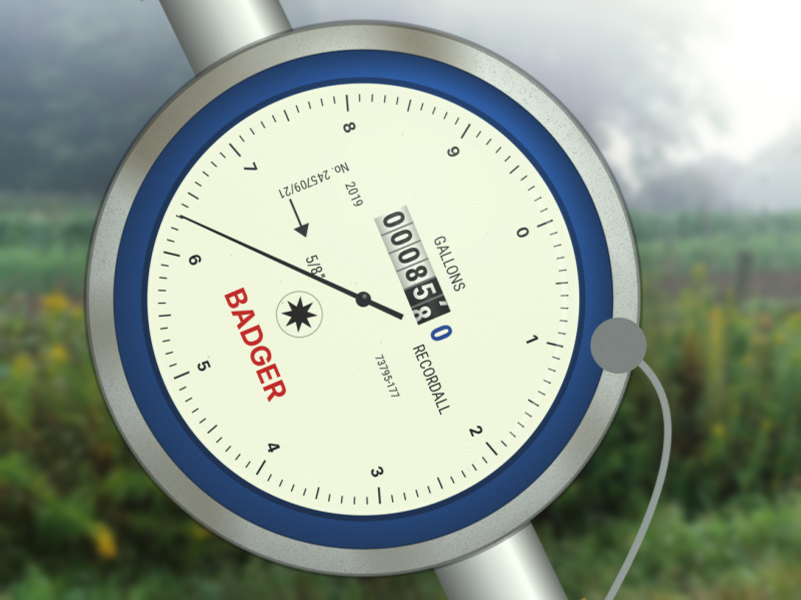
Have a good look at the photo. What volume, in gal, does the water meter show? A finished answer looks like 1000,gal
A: 8576.3,gal
